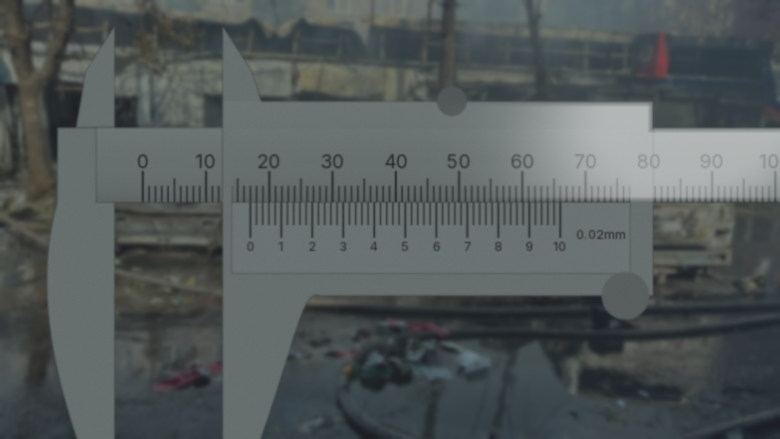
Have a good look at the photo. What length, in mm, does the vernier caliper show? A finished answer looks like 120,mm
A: 17.0,mm
